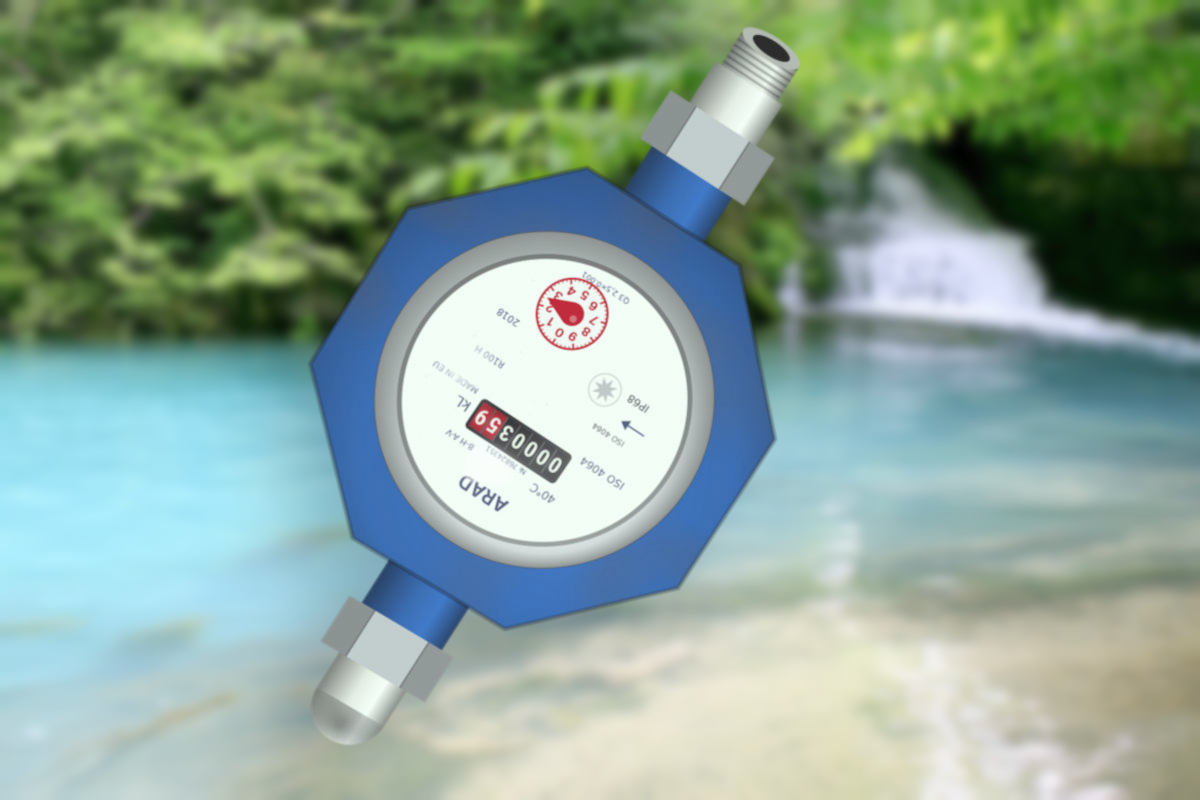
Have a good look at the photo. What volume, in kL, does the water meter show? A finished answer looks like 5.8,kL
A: 3.592,kL
